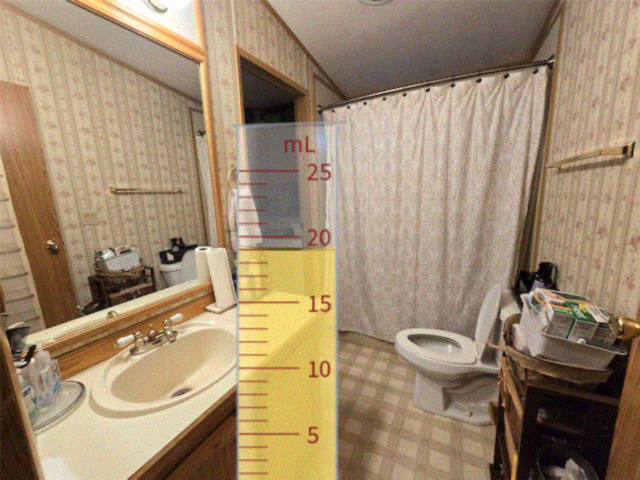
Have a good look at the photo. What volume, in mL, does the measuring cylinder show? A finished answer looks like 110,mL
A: 19,mL
